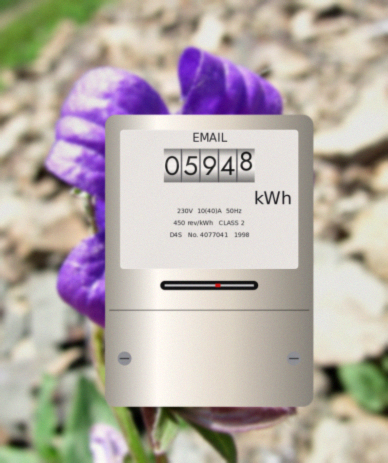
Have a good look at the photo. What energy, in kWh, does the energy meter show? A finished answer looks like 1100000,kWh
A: 5948,kWh
